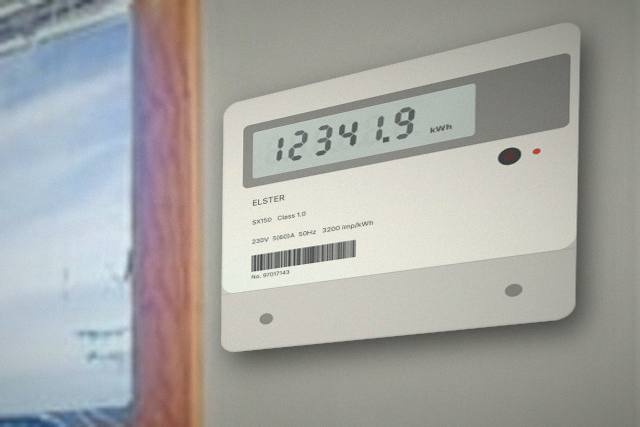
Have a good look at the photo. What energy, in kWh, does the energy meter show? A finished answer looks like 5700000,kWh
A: 12341.9,kWh
